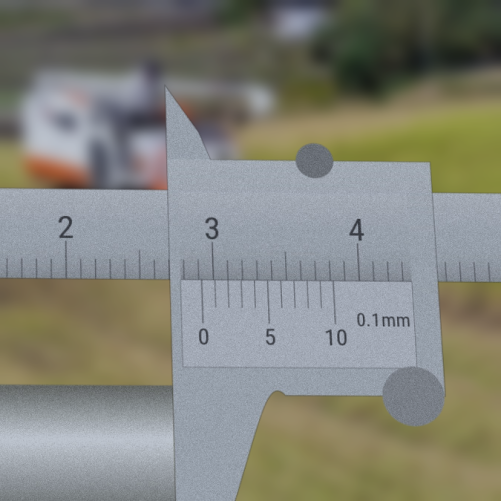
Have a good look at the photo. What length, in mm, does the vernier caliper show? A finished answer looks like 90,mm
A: 29.2,mm
